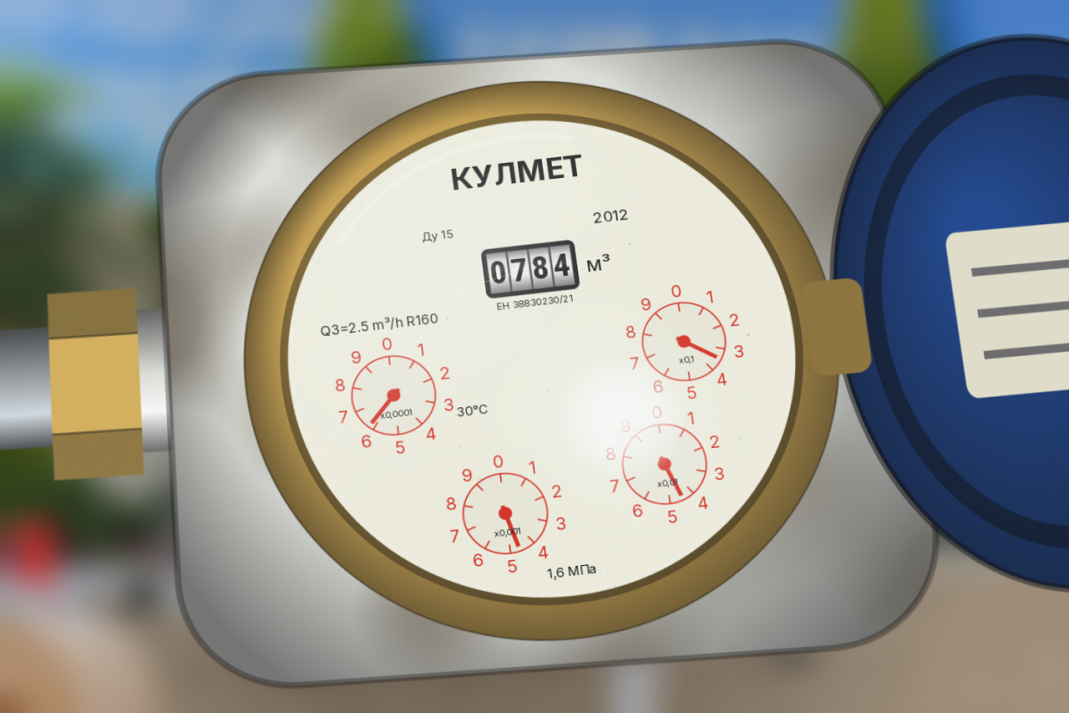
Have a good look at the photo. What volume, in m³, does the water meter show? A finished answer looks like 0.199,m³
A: 784.3446,m³
